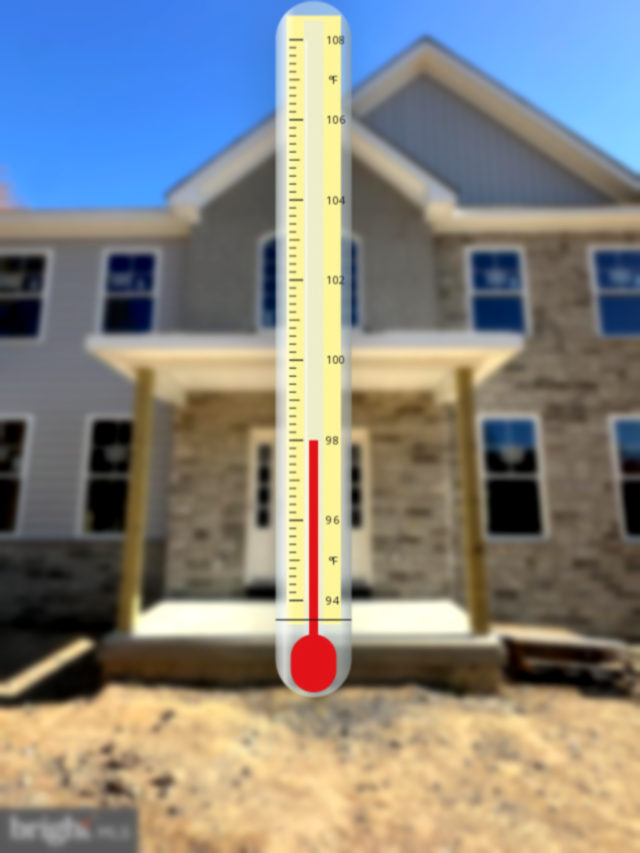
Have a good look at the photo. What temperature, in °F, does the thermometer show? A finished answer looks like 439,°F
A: 98,°F
